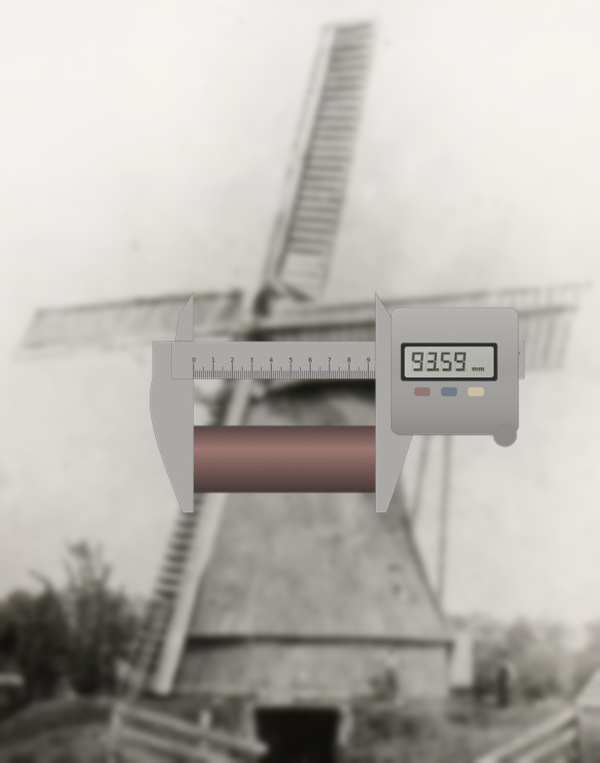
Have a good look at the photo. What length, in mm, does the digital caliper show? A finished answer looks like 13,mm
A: 93.59,mm
